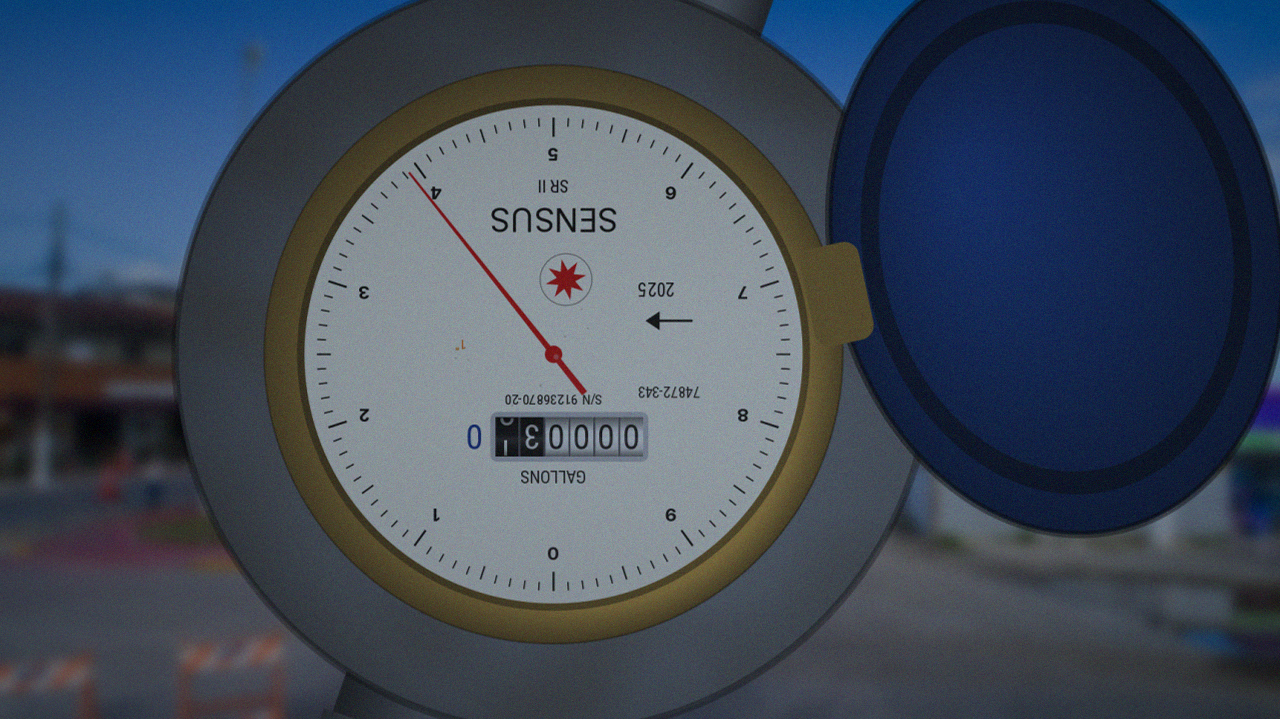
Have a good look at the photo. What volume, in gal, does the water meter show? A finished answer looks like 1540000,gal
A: 313.9,gal
